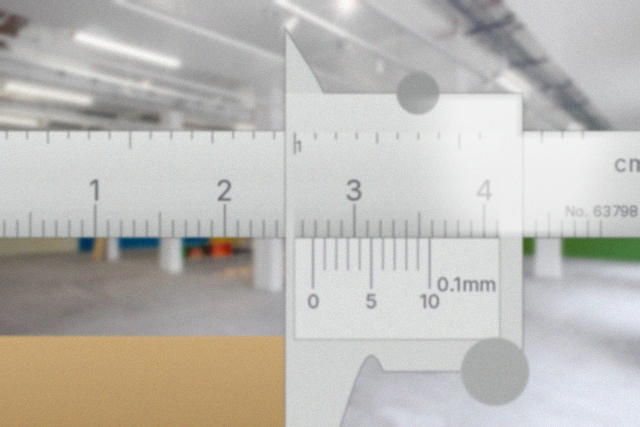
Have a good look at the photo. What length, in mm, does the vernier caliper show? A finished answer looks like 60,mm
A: 26.8,mm
